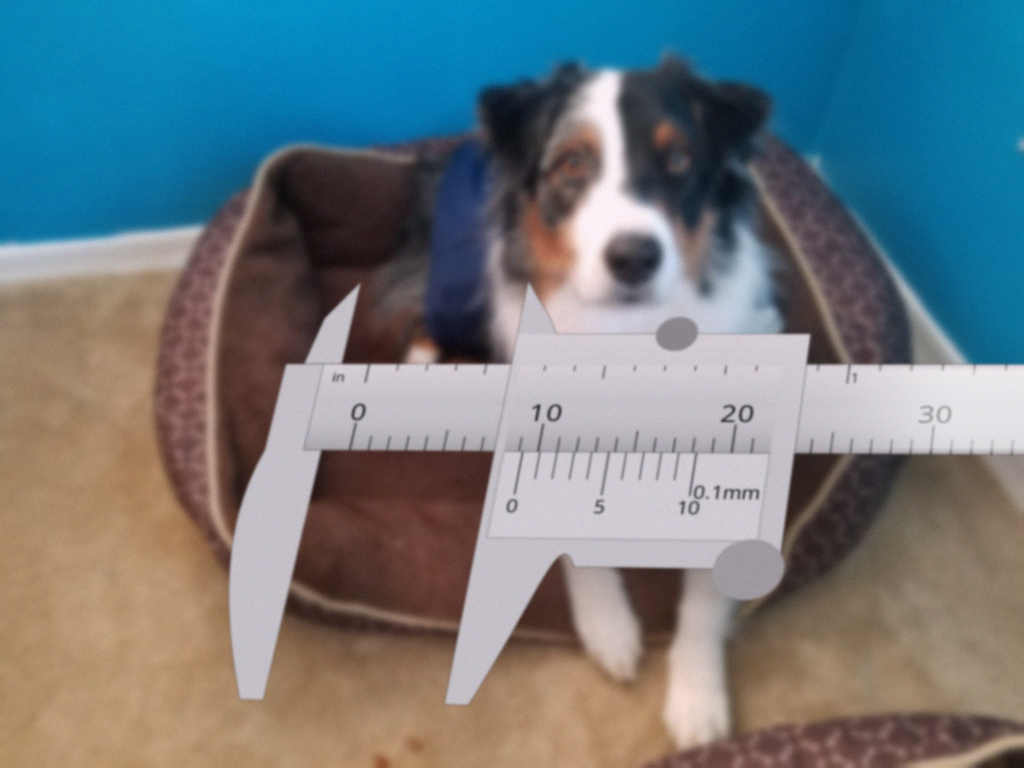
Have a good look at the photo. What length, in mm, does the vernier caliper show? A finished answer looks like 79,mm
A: 9.2,mm
